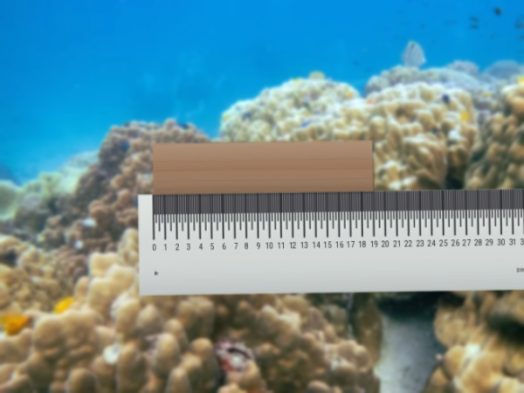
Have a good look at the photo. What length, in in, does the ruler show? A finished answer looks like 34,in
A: 19,in
